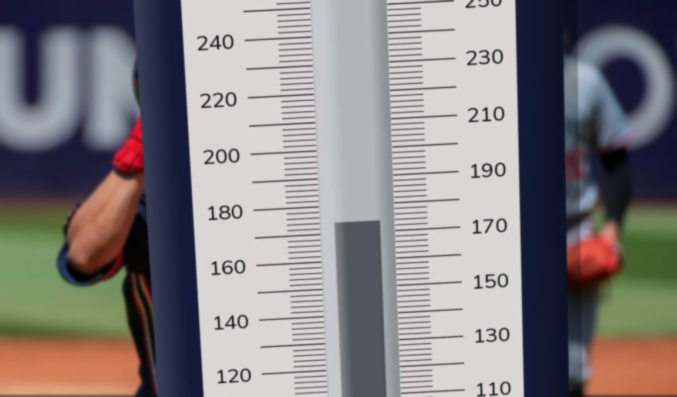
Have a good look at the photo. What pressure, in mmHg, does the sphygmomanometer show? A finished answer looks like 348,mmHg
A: 174,mmHg
